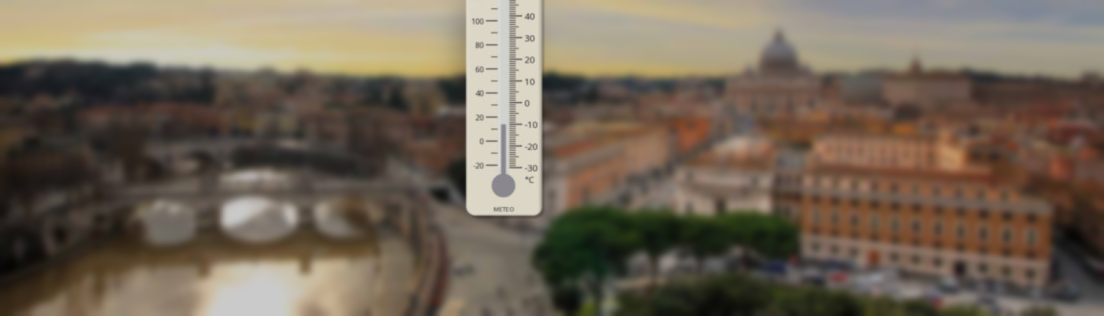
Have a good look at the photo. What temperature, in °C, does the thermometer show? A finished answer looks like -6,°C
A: -10,°C
